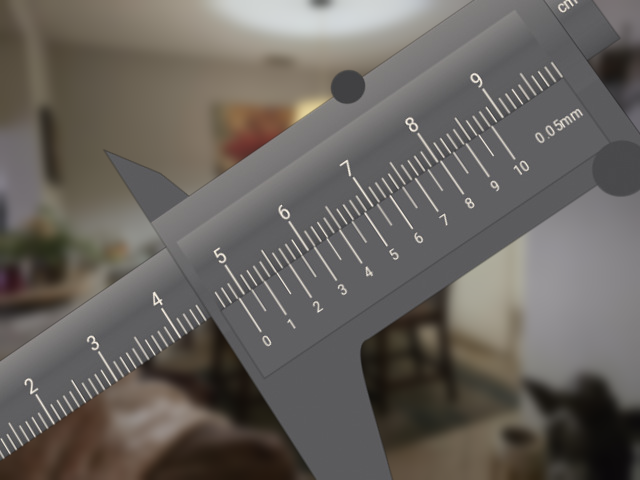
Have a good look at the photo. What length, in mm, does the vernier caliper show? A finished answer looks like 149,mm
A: 49.2,mm
